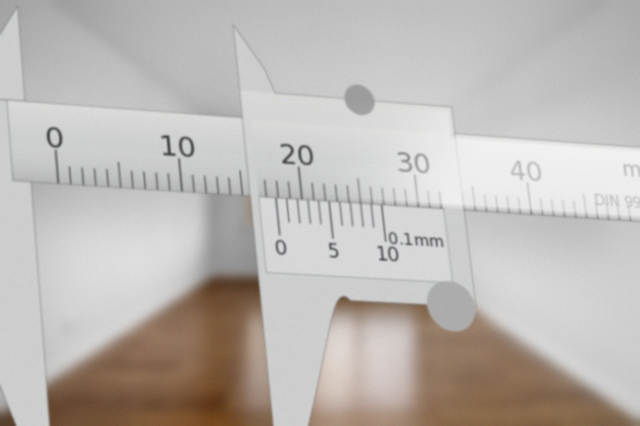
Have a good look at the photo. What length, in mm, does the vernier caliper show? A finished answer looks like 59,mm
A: 17.8,mm
